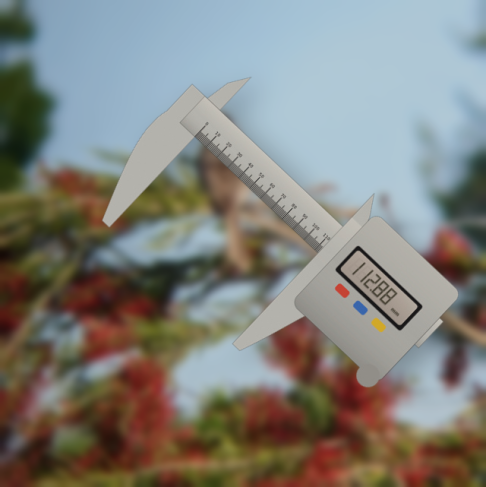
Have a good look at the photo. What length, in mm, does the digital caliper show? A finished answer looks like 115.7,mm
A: 112.88,mm
